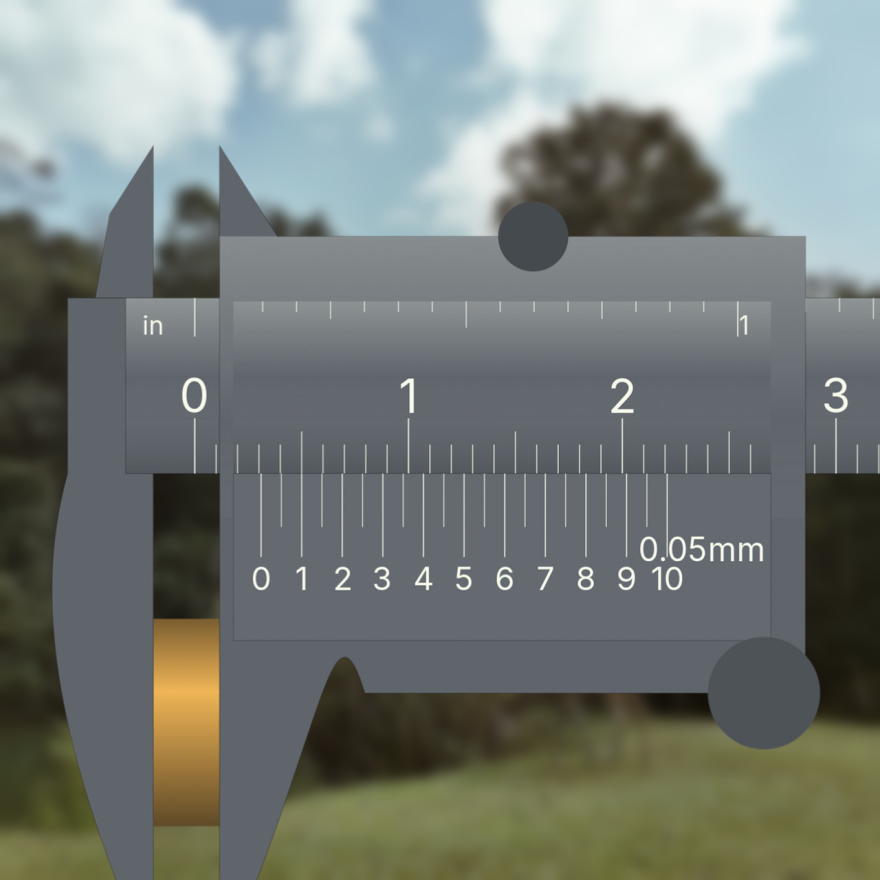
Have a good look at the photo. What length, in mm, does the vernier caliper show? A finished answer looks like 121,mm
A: 3.10,mm
